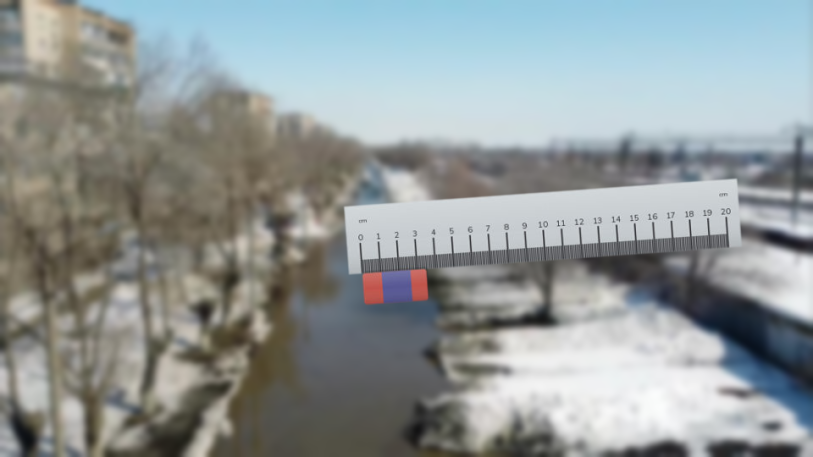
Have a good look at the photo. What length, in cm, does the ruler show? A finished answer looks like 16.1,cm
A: 3.5,cm
